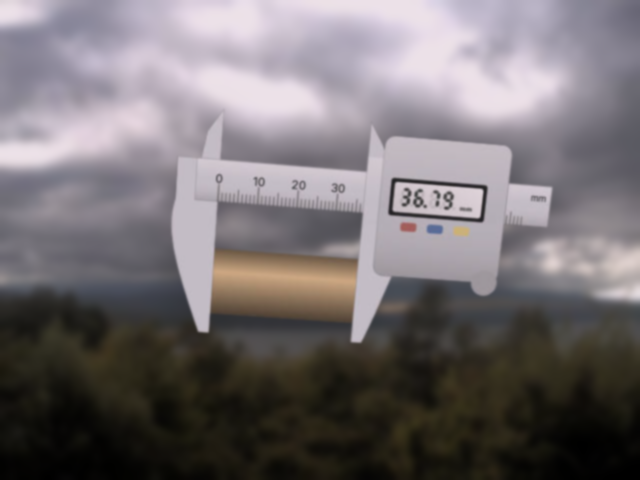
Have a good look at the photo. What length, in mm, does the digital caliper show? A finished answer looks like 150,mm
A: 36.79,mm
